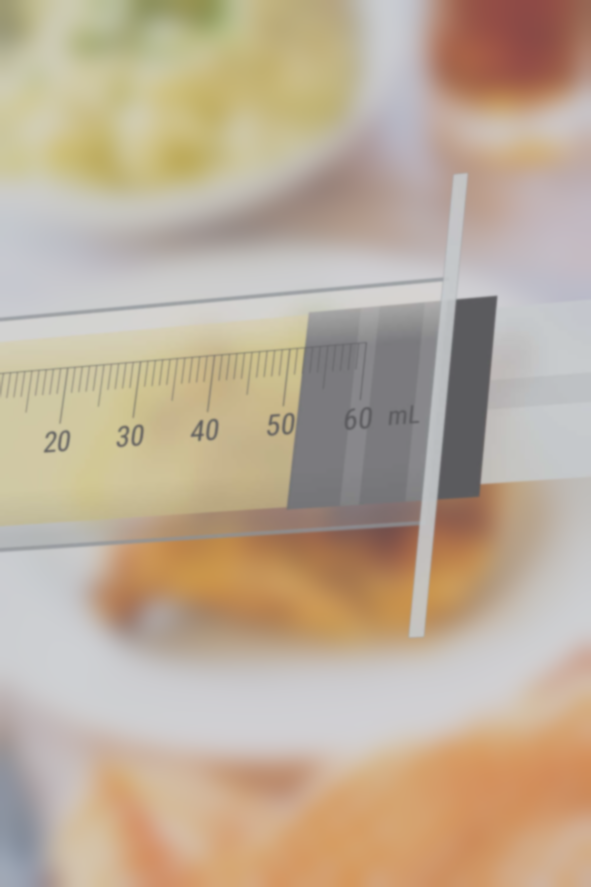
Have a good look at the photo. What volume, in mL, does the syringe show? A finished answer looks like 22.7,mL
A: 52,mL
